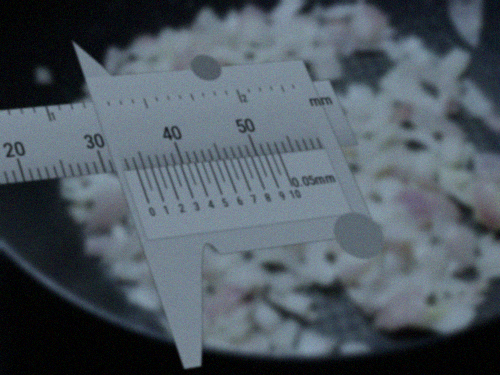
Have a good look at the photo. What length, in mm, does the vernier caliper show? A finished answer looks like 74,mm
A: 34.0,mm
